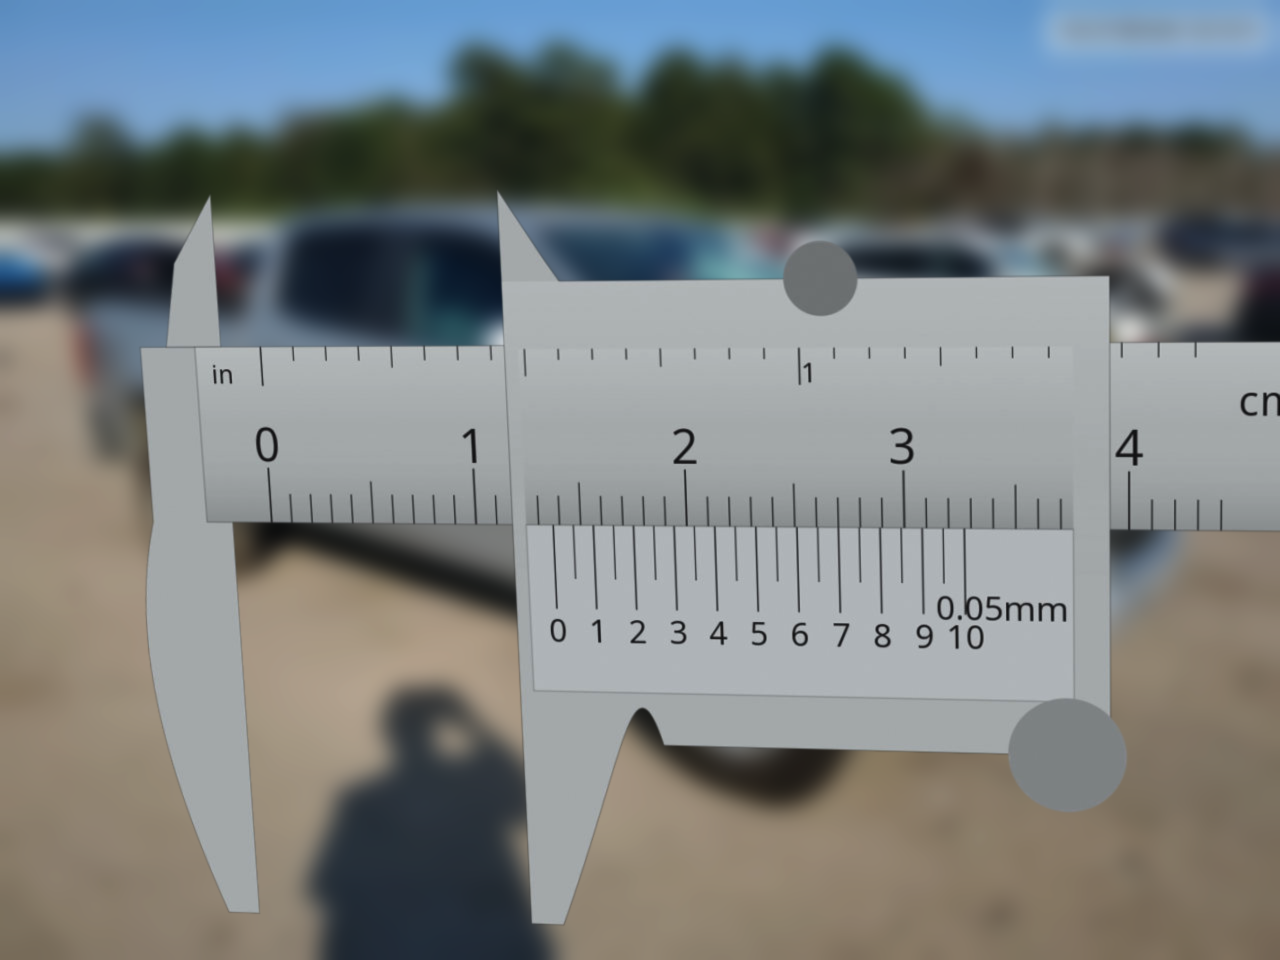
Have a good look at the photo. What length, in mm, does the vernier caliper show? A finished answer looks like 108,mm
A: 13.7,mm
